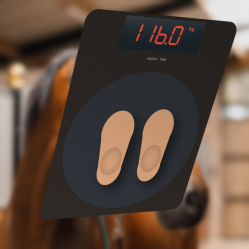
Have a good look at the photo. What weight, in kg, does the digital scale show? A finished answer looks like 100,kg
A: 116.0,kg
